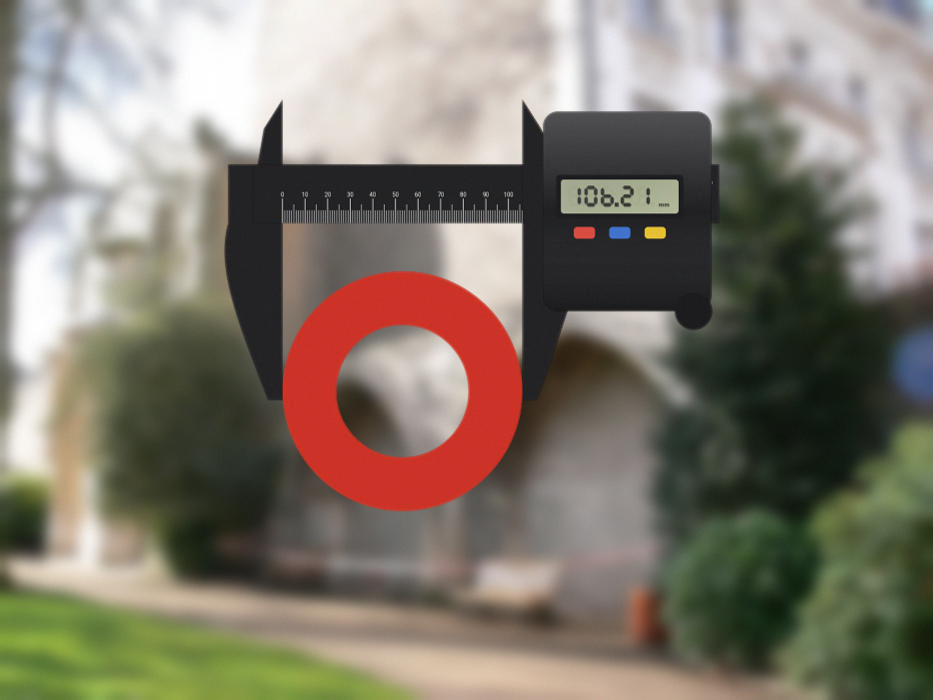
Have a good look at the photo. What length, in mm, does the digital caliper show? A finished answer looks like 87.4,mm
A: 106.21,mm
